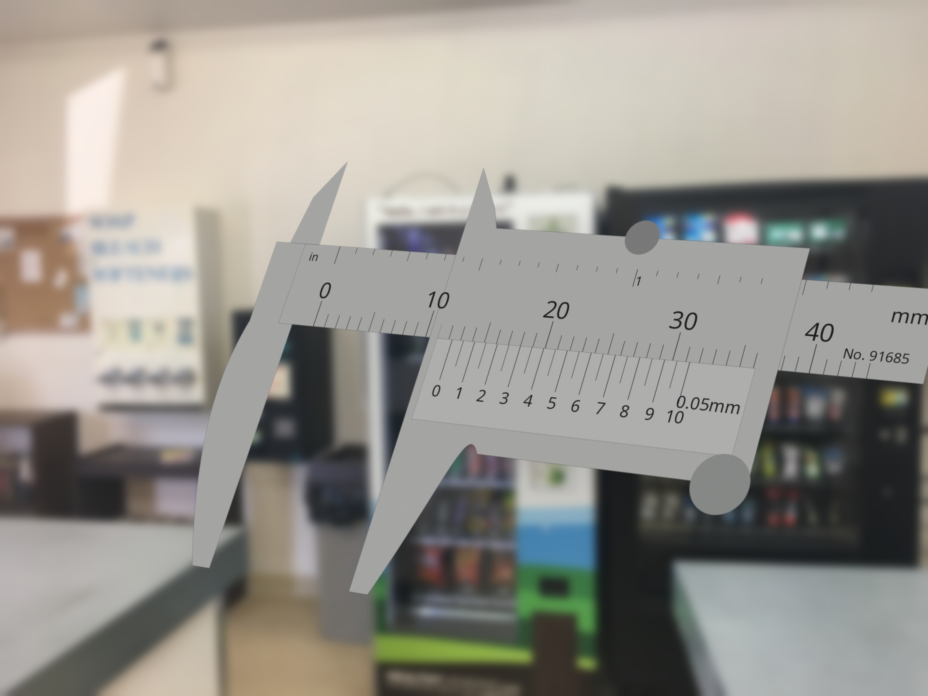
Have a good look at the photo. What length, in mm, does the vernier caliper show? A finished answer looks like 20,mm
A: 12.3,mm
